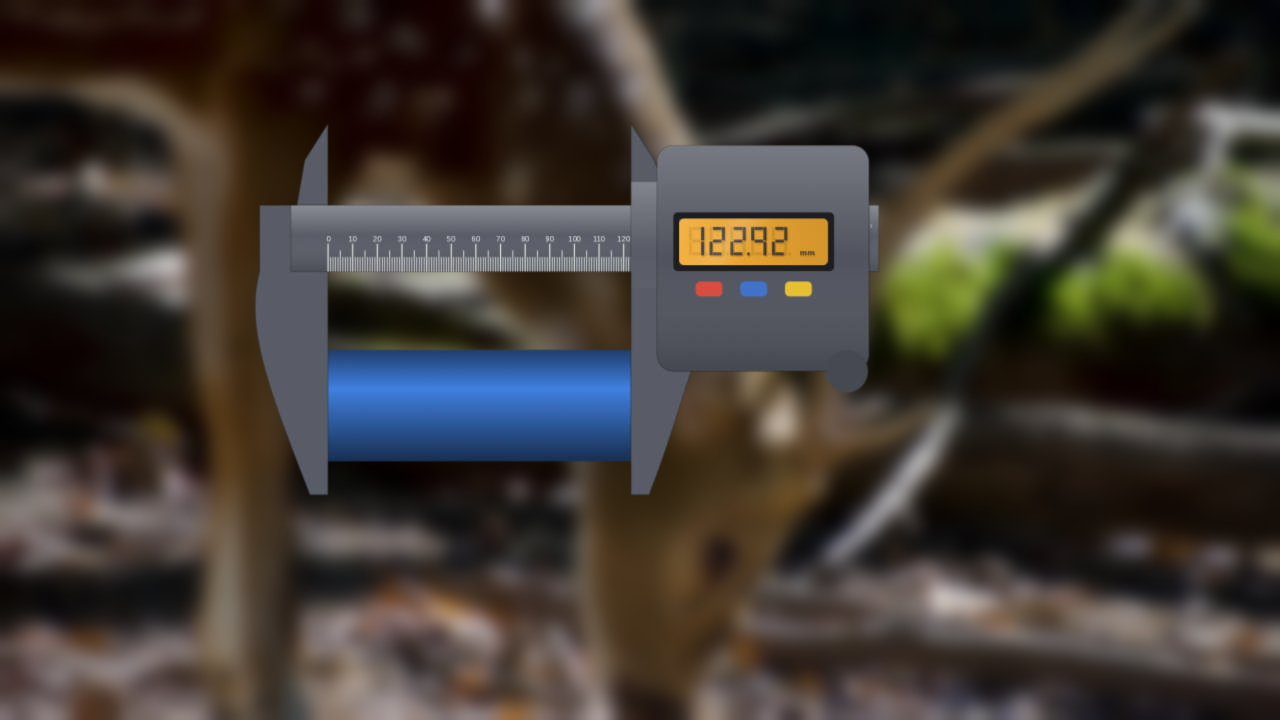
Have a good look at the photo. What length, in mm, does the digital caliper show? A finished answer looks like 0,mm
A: 122.92,mm
